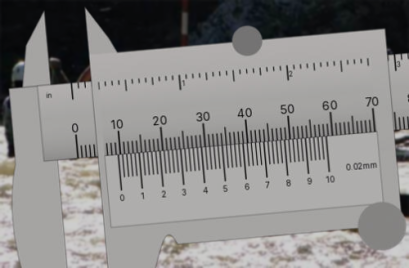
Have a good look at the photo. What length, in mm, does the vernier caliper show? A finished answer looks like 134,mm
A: 9.5,mm
